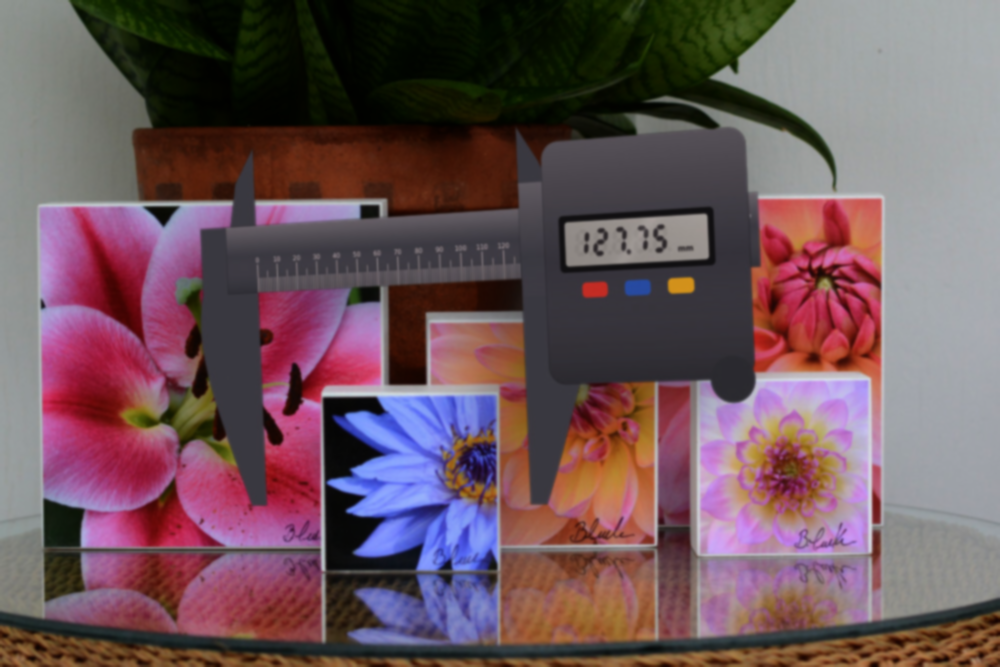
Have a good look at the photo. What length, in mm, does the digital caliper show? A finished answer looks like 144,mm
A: 127.75,mm
